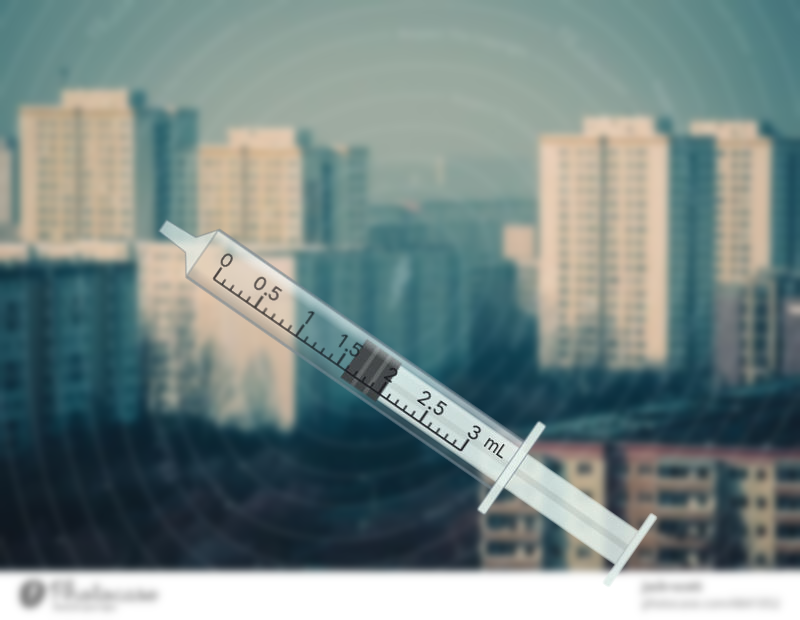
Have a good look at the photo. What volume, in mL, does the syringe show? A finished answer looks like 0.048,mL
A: 1.6,mL
